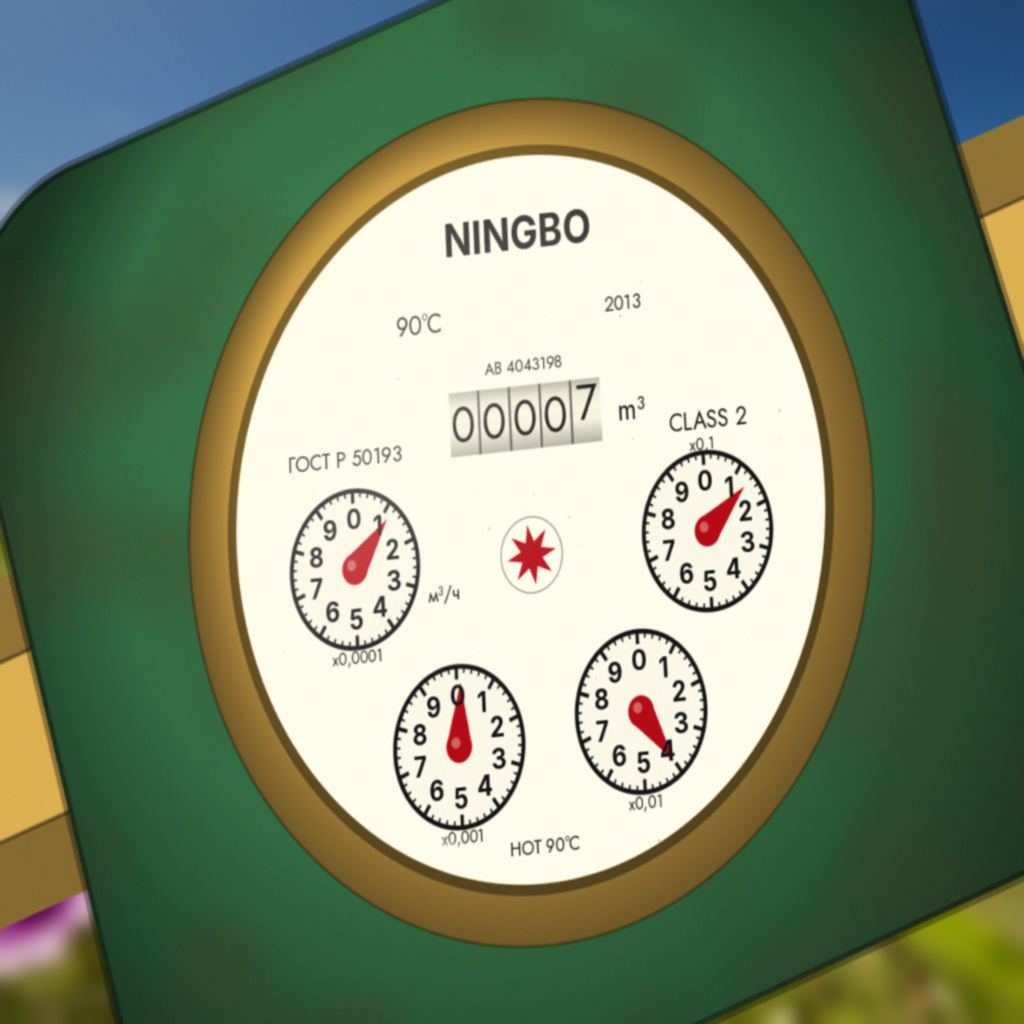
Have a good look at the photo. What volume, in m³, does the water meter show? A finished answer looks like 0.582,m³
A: 7.1401,m³
